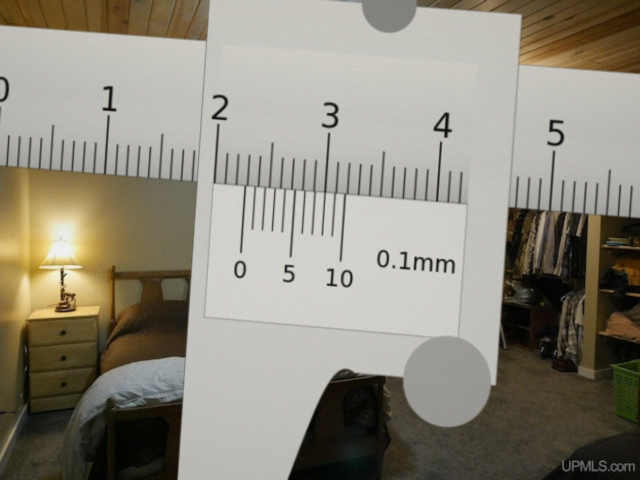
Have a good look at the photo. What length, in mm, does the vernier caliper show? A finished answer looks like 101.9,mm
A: 22.8,mm
